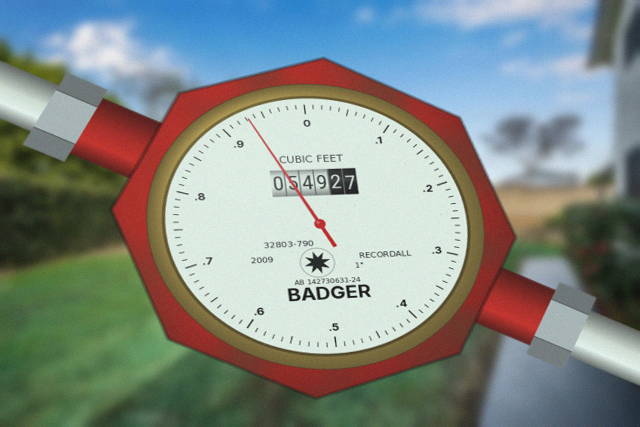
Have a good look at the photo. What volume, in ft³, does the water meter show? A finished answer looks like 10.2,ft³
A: 54926.93,ft³
